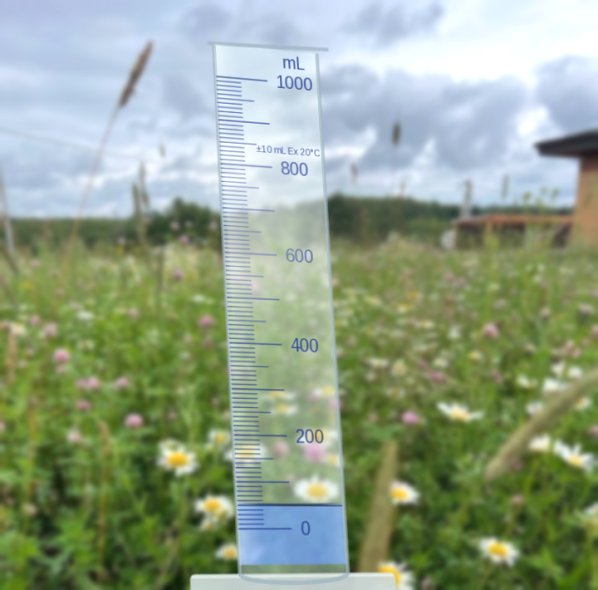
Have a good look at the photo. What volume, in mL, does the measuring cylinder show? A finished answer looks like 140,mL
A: 50,mL
